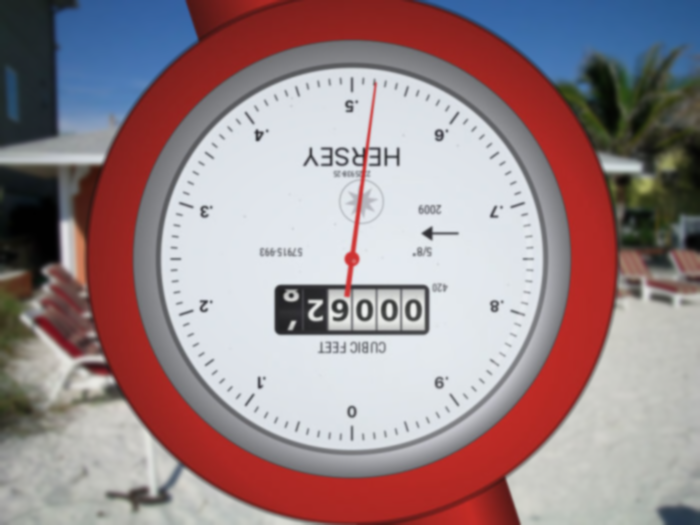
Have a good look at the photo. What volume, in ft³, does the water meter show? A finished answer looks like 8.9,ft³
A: 627.52,ft³
